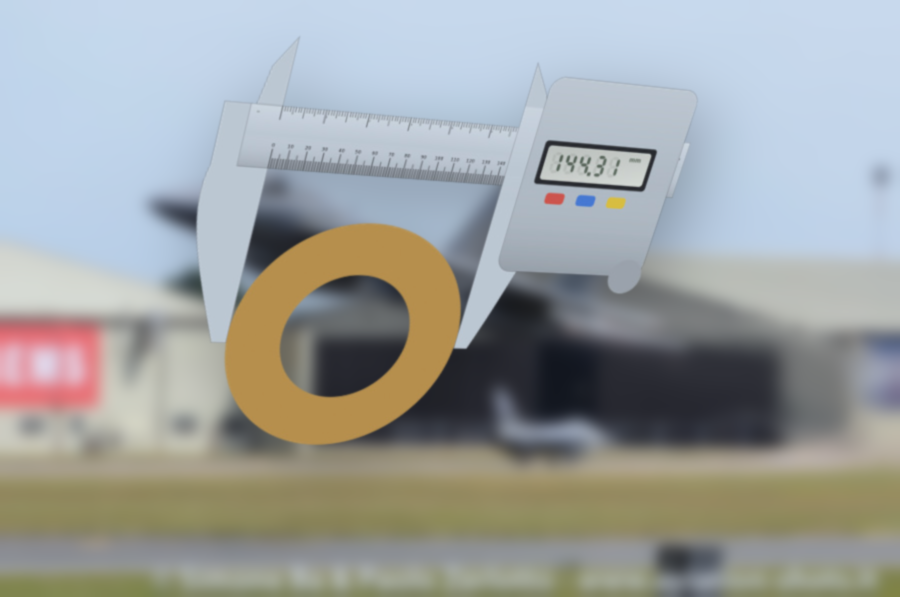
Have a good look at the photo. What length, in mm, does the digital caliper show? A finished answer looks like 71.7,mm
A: 144.31,mm
